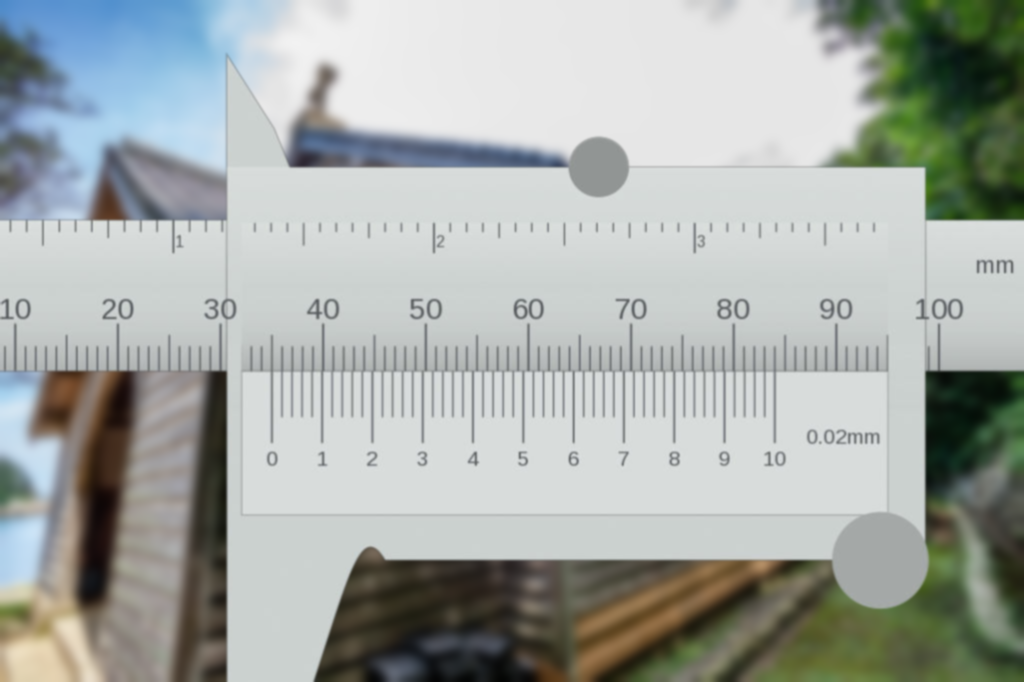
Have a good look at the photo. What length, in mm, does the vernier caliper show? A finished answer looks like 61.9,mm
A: 35.0,mm
